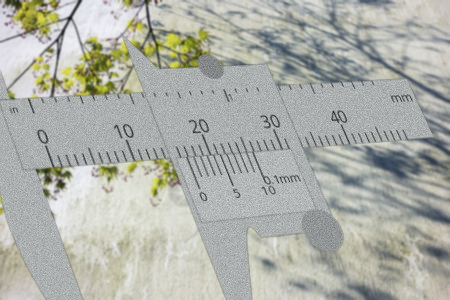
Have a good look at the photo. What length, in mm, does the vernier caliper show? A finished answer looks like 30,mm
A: 16.8,mm
